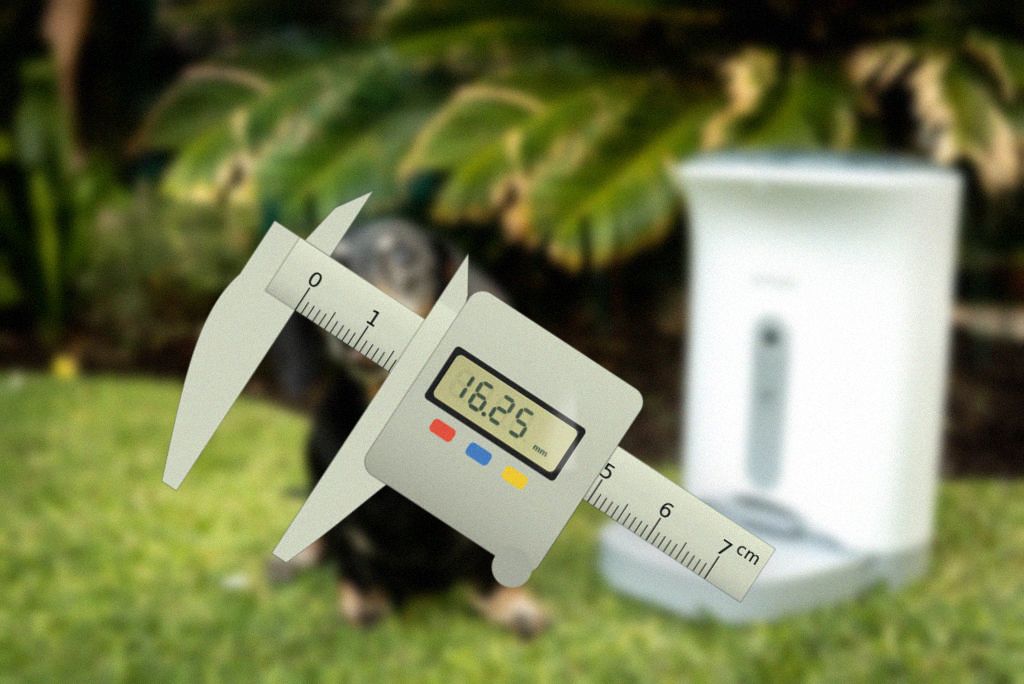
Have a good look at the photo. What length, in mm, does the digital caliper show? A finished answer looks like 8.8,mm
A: 16.25,mm
